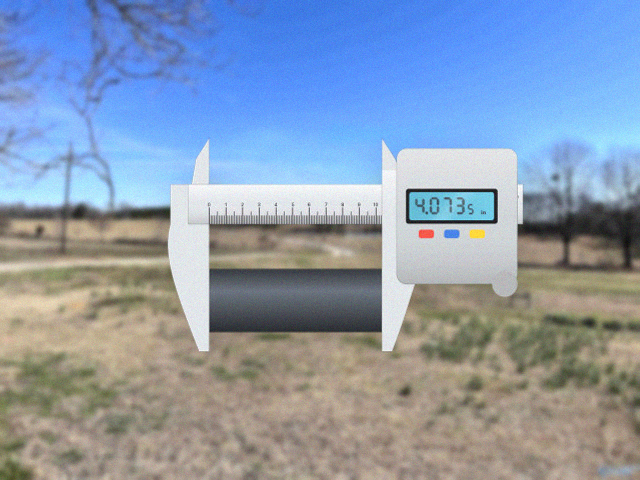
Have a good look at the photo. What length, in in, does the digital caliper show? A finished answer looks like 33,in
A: 4.0735,in
